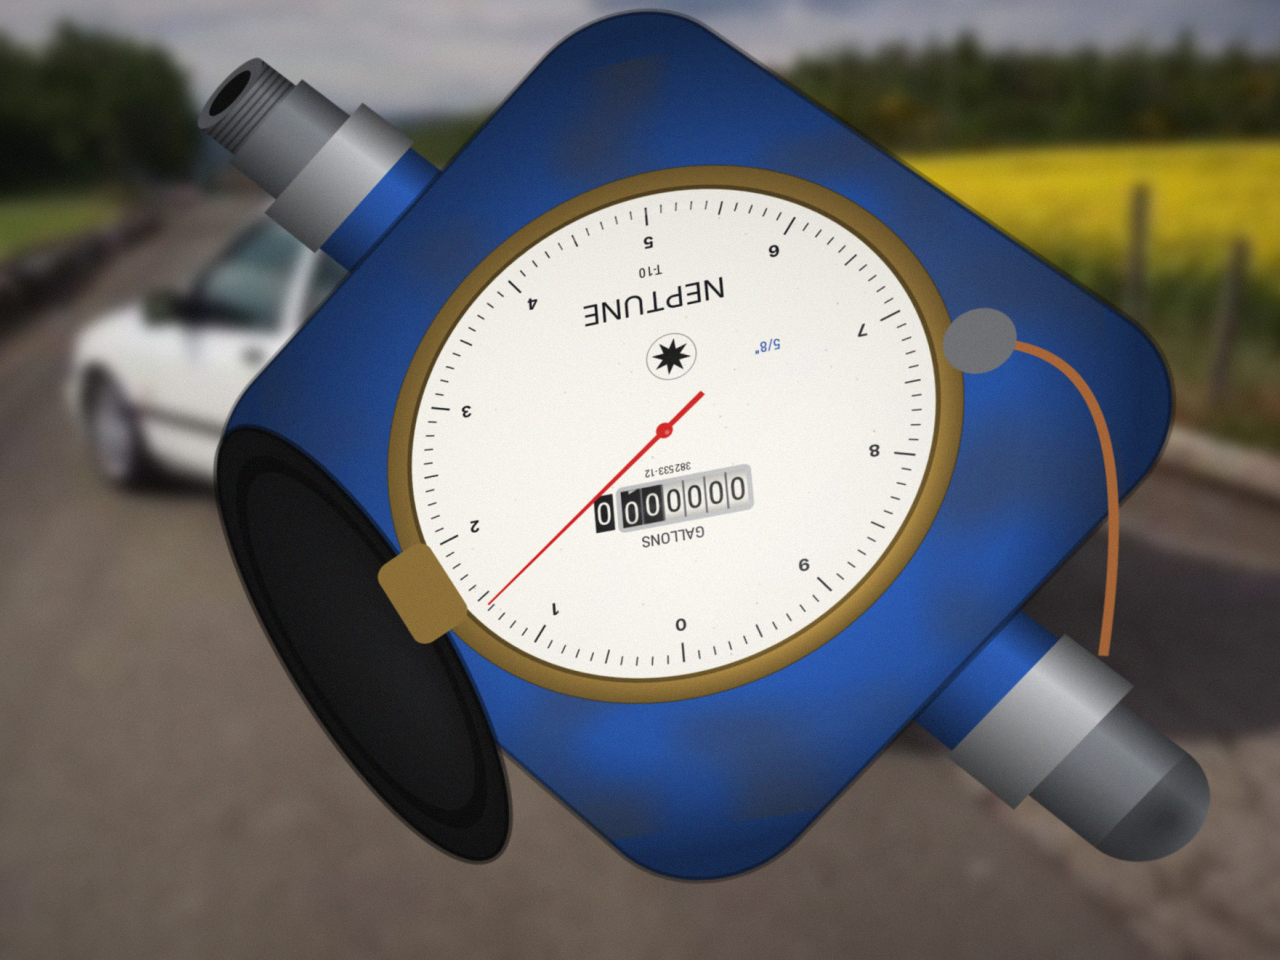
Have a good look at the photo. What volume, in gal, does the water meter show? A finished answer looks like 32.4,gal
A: 1.4,gal
